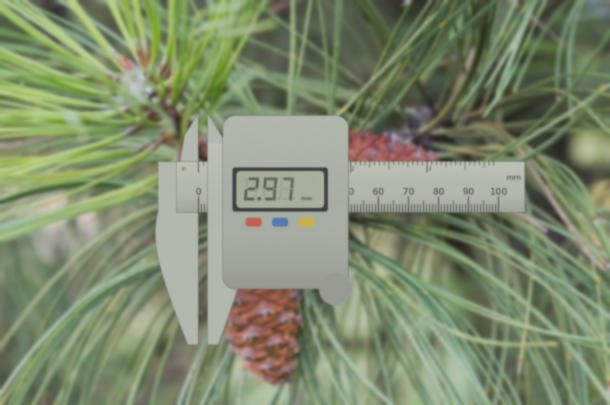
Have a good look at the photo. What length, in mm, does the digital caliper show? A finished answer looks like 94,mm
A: 2.97,mm
